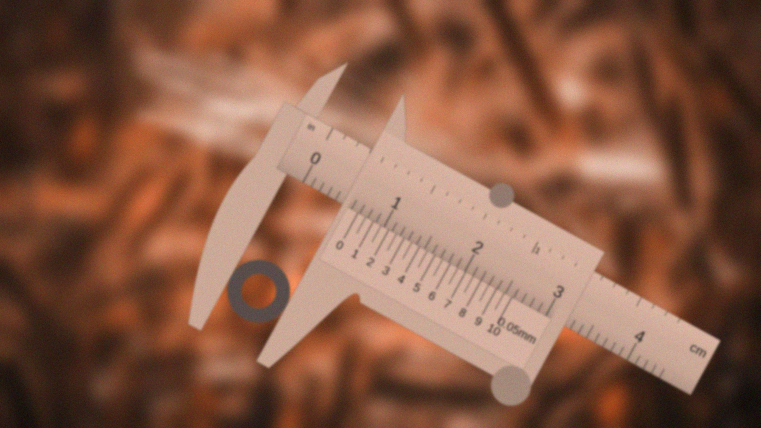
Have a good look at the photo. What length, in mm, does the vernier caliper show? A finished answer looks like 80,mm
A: 6.8,mm
